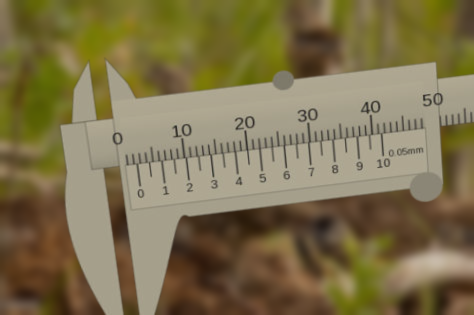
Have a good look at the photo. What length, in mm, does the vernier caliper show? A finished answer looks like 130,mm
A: 2.5,mm
